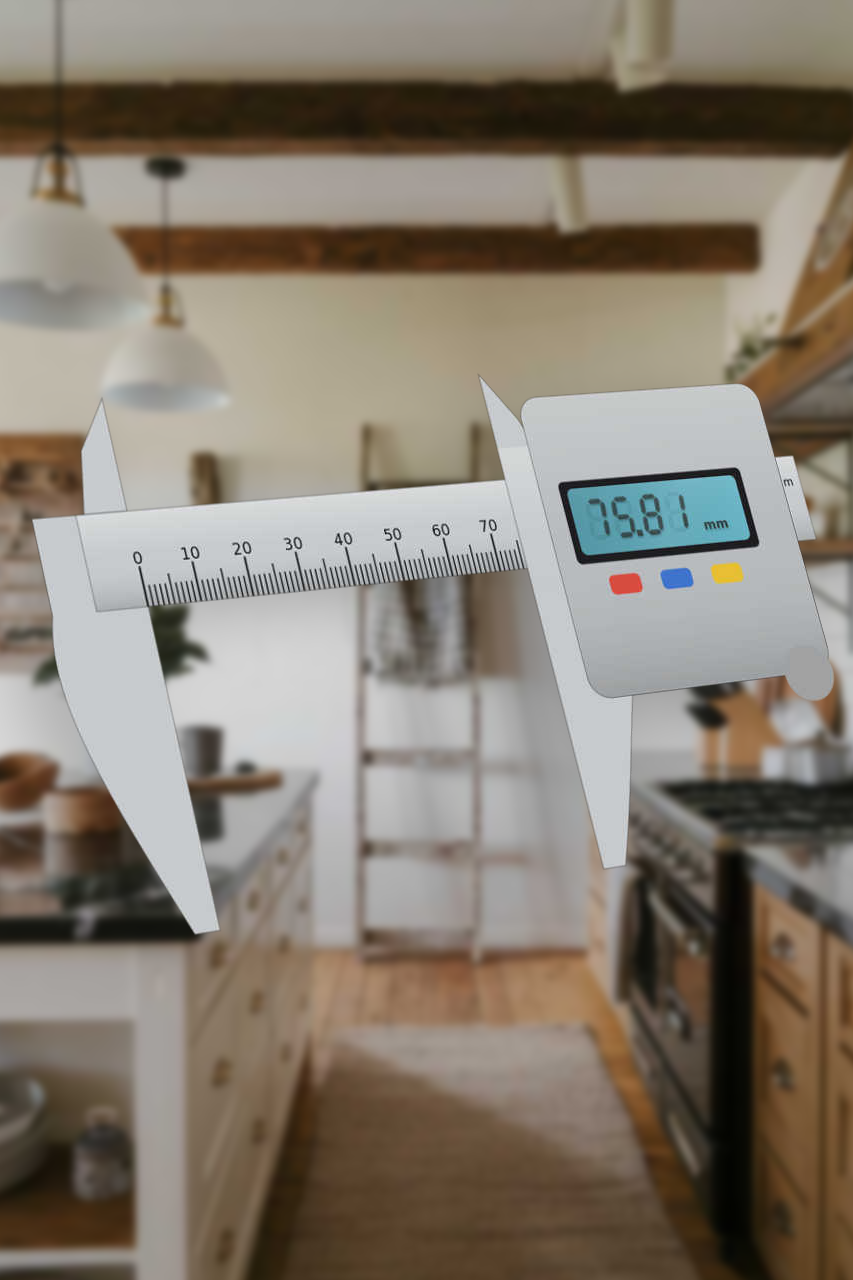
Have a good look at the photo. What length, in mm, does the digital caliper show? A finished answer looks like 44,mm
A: 75.81,mm
